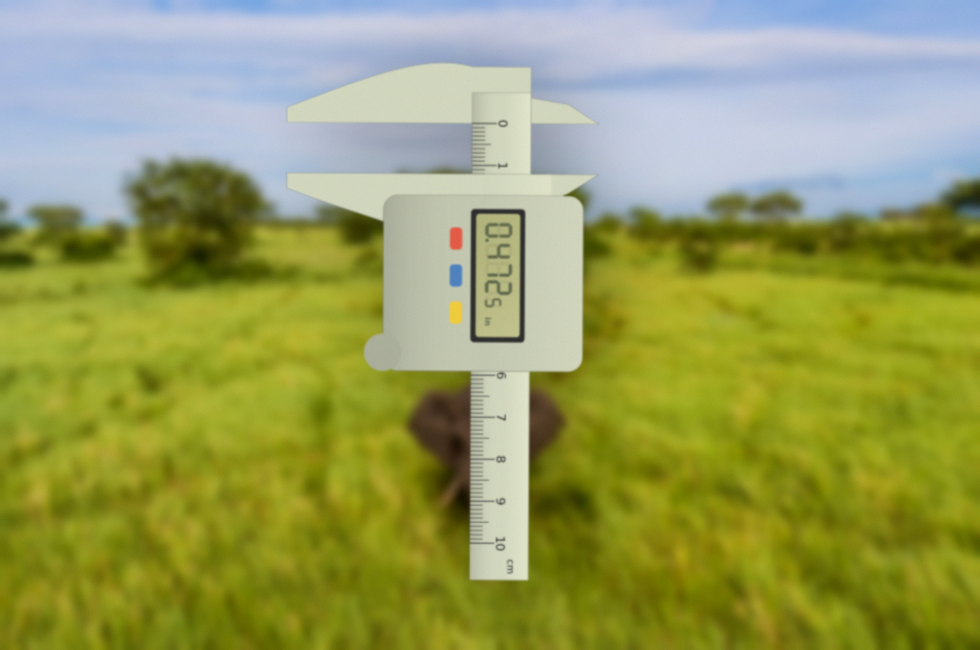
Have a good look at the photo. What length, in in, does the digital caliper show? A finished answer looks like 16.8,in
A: 0.4725,in
